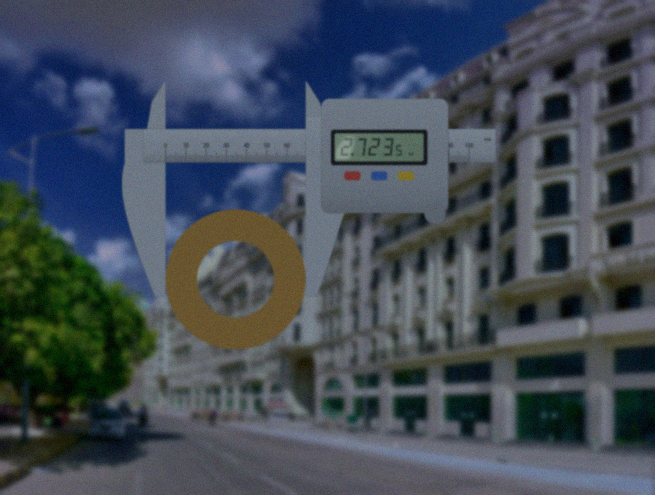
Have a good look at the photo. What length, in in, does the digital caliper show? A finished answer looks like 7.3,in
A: 2.7235,in
